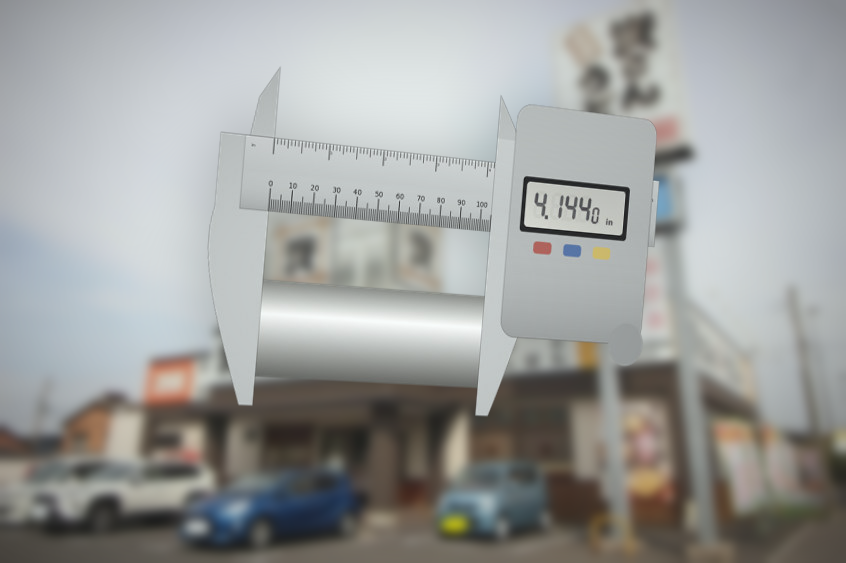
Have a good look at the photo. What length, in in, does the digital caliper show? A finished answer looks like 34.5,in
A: 4.1440,in
